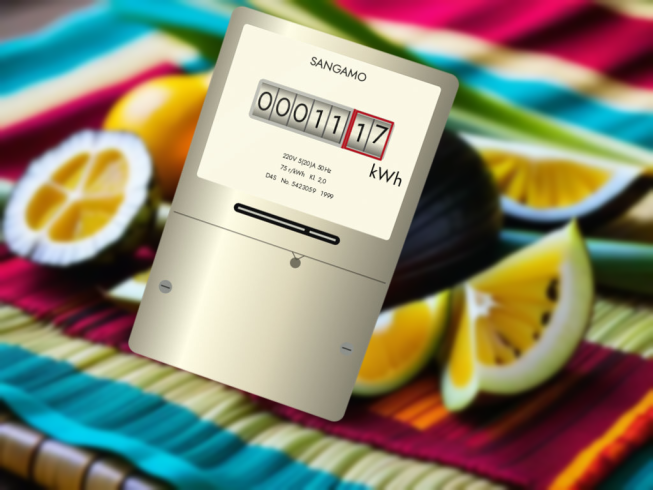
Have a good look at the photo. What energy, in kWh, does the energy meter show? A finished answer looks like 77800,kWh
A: 11.17,kWh
